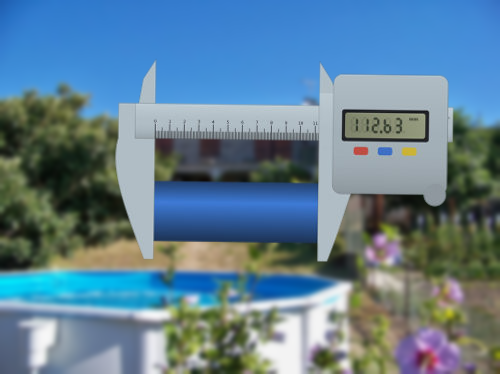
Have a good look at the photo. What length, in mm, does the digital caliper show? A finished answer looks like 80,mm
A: 112.63,mm
